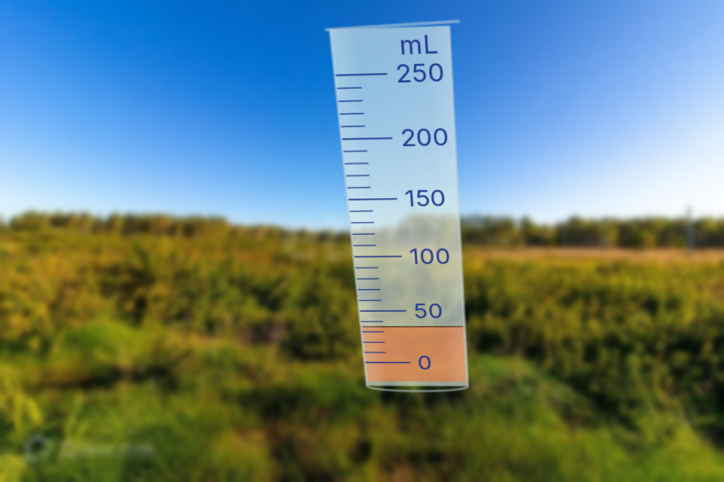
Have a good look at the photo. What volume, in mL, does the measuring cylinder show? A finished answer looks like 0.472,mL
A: 35,mL
